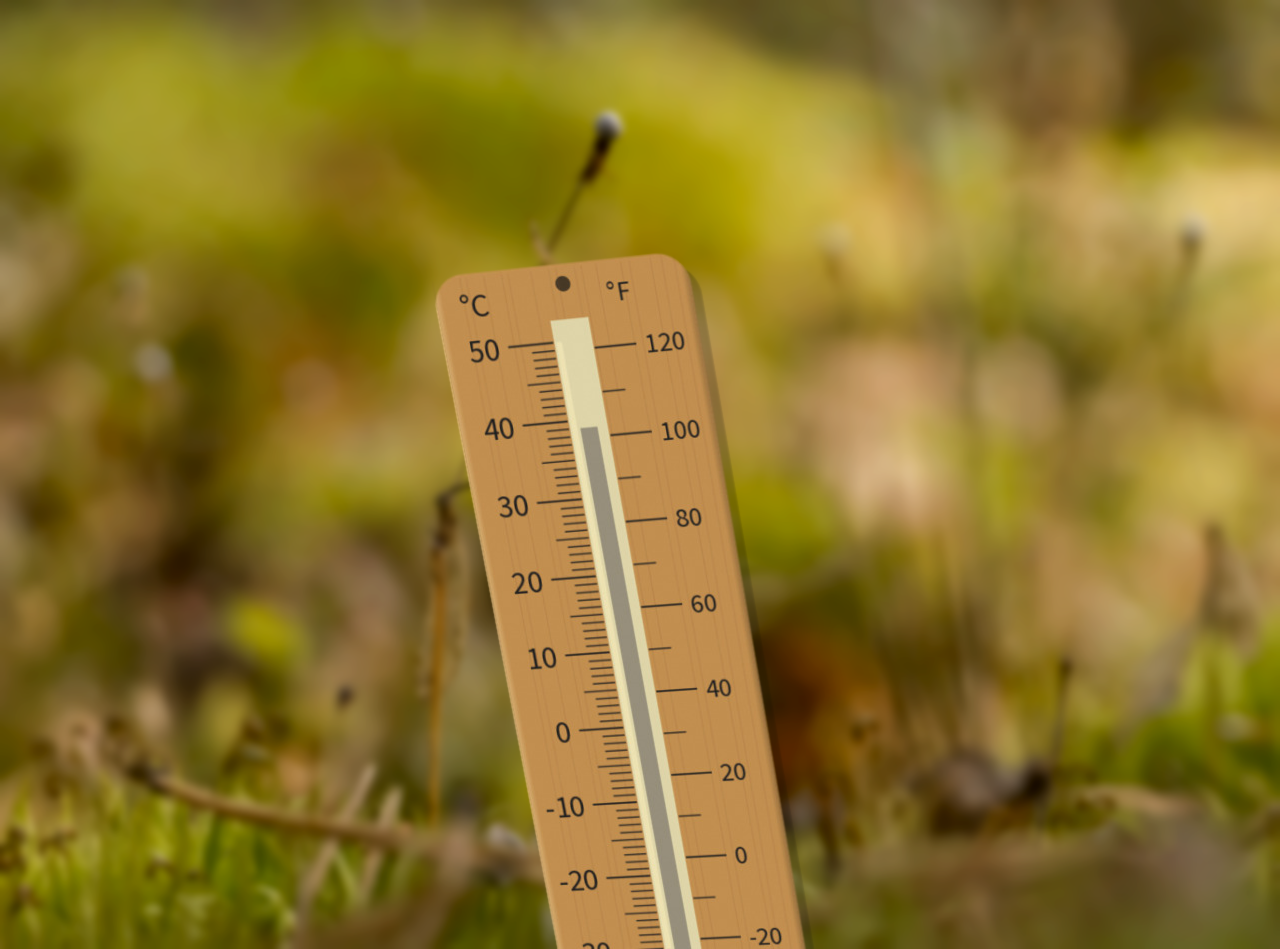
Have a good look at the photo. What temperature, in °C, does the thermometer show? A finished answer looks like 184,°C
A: 39,°C
